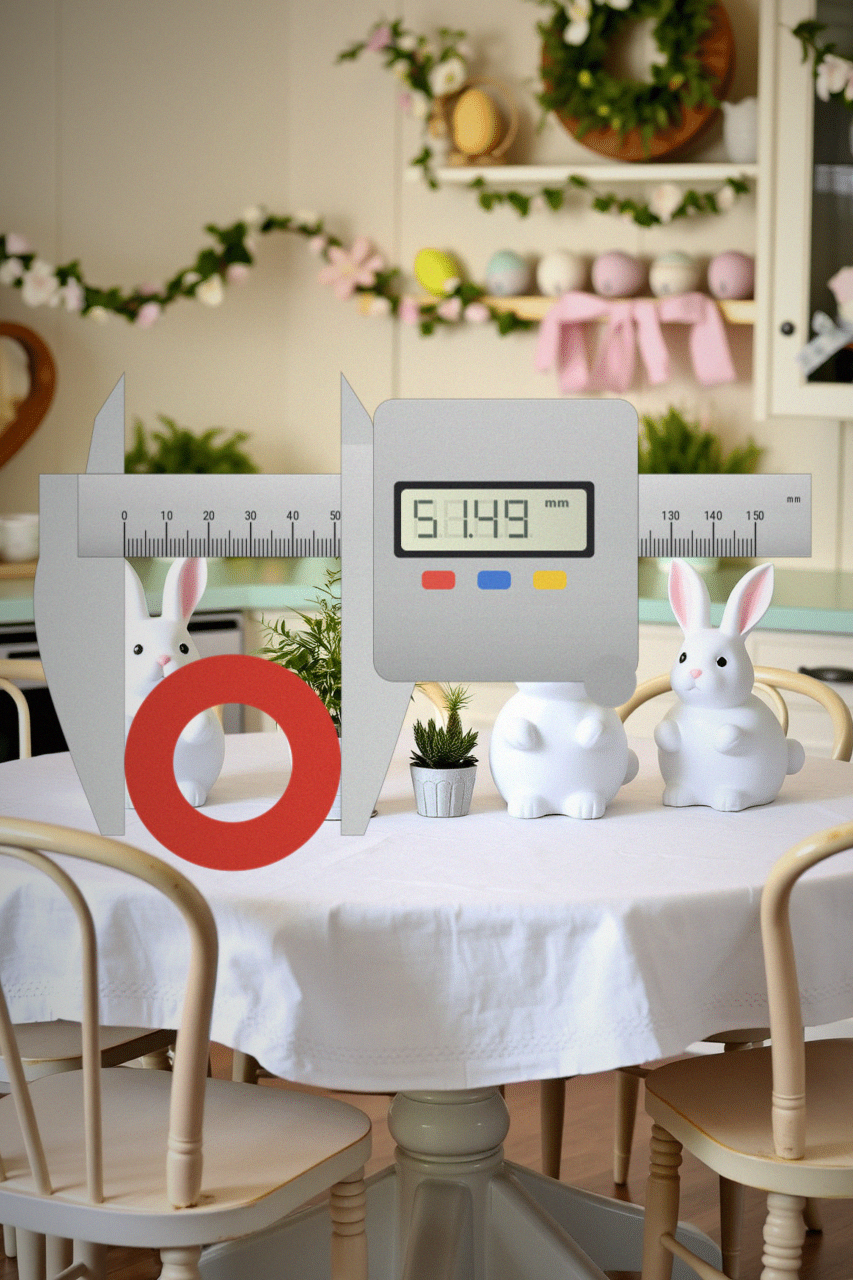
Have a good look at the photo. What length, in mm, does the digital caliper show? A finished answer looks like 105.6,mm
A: 51.49,mm
